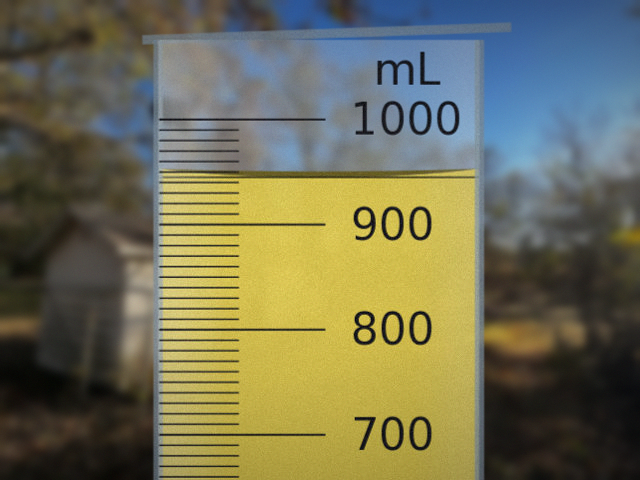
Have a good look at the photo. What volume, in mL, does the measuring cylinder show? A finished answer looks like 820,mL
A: 945,mL
